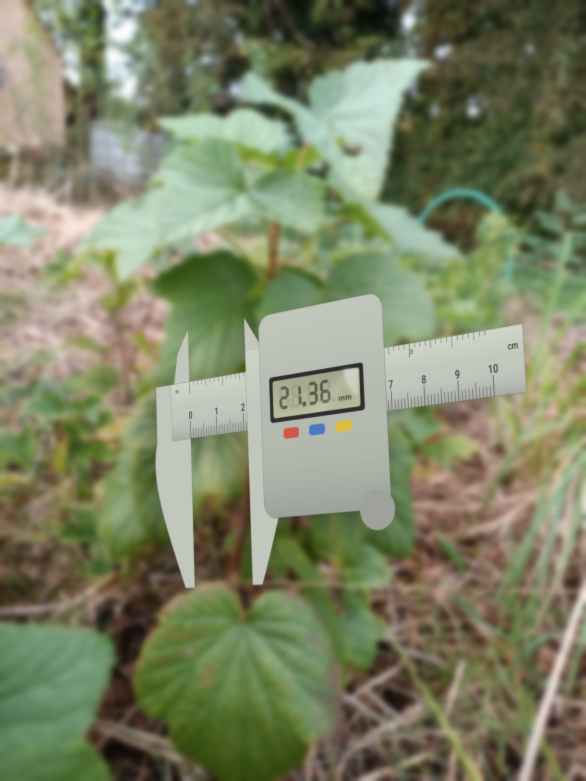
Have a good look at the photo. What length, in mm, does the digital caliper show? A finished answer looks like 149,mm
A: 21.36,mm
